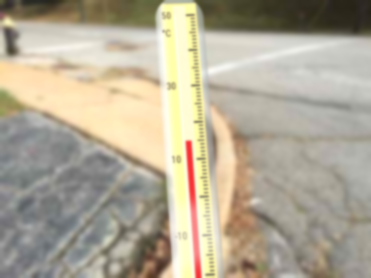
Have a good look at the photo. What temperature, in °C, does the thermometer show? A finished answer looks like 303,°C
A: 15,°C
